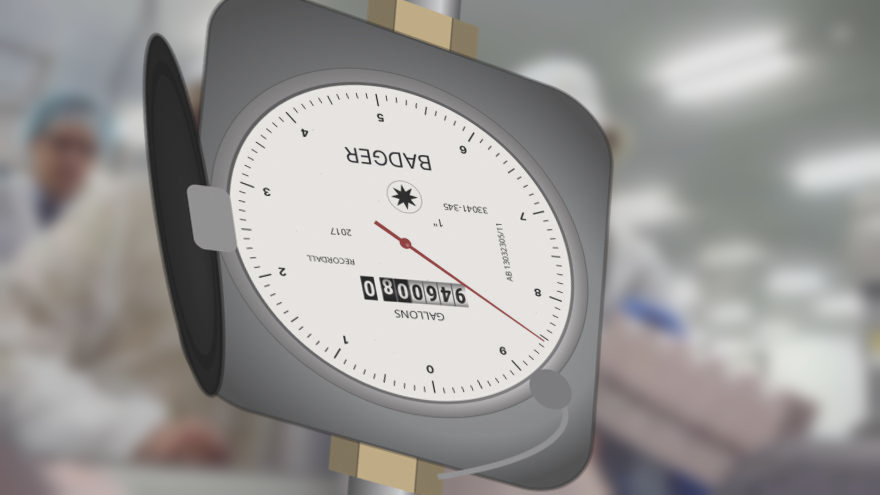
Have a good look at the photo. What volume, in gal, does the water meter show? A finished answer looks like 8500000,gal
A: 9460078.5,gal
